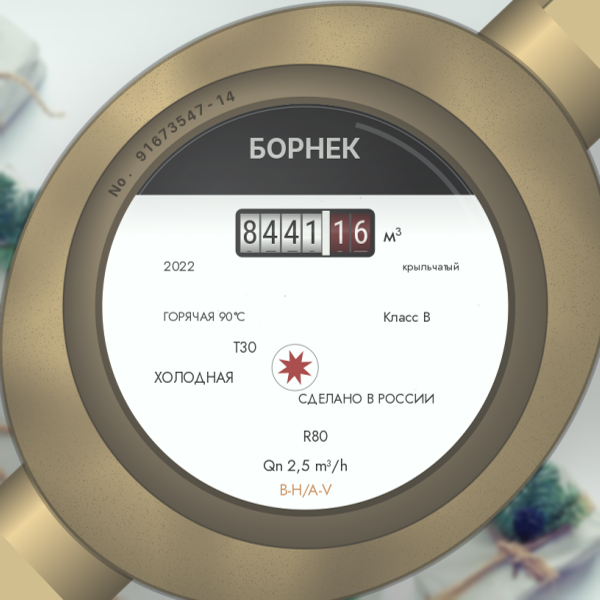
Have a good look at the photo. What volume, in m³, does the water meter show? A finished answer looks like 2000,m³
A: 8441.16,m³
